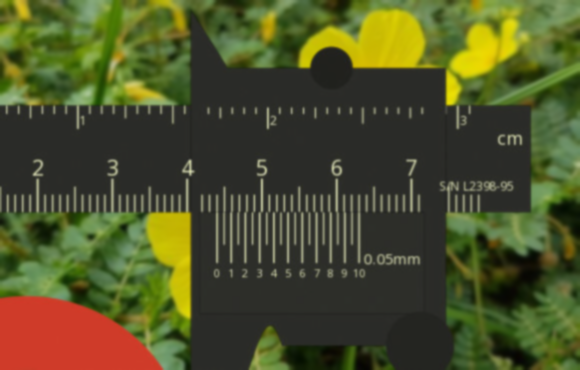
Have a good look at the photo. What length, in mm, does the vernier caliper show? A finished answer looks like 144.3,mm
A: 44.0,mm
